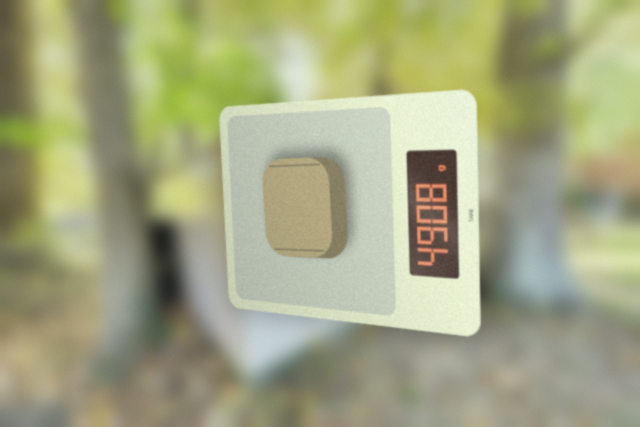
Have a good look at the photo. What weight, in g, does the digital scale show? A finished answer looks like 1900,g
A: 4908,g
